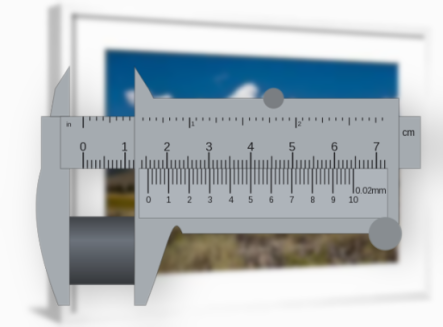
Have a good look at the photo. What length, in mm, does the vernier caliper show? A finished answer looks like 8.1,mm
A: 15.5,mm
